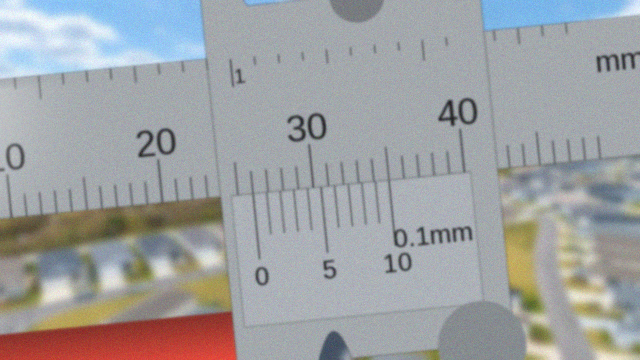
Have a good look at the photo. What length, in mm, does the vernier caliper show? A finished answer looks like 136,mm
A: 26.0,mm
